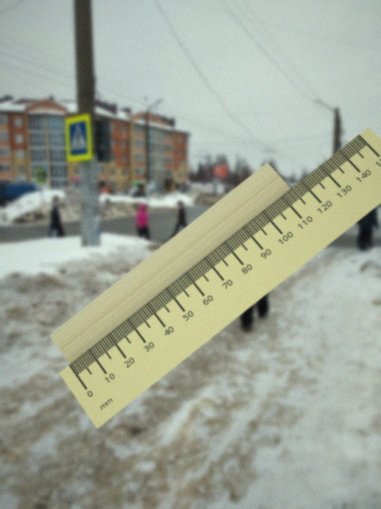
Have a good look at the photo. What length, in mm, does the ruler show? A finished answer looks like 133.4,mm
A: 115,mm
